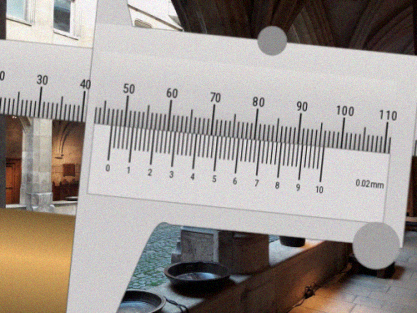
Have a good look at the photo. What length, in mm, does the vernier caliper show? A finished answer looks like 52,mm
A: 47.0,mm
